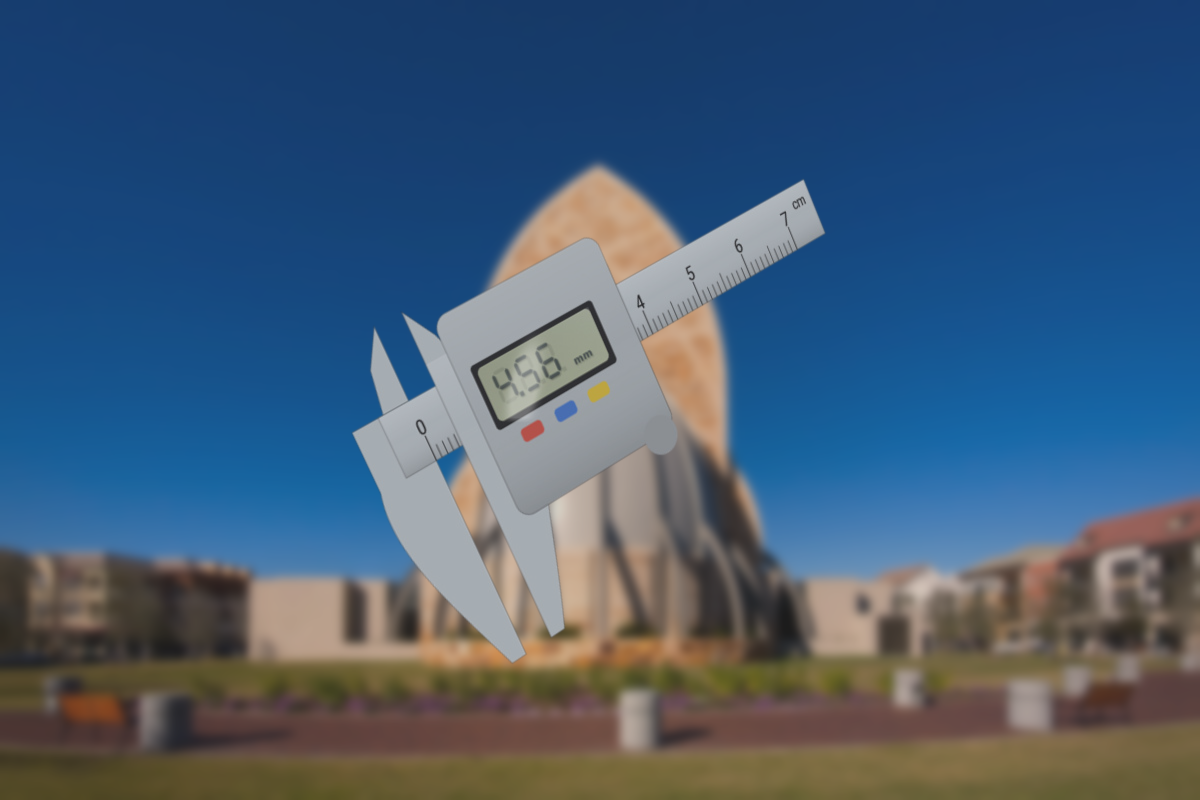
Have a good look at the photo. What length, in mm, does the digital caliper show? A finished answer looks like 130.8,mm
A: 4.56,mm
